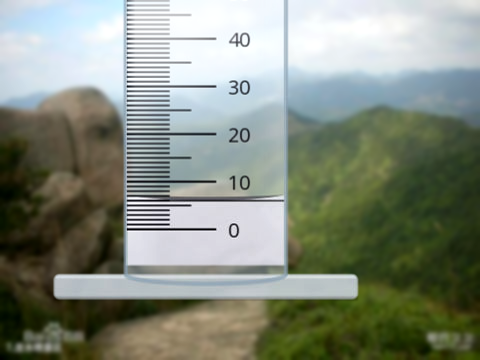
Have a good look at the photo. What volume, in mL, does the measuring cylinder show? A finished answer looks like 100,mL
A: 6,mL
